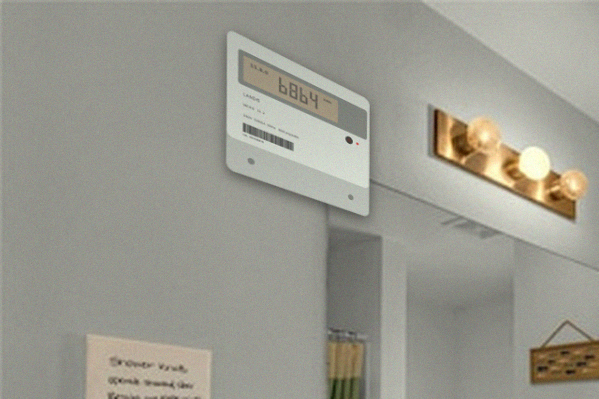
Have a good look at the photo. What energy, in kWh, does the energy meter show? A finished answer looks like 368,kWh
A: 6864,kWh
